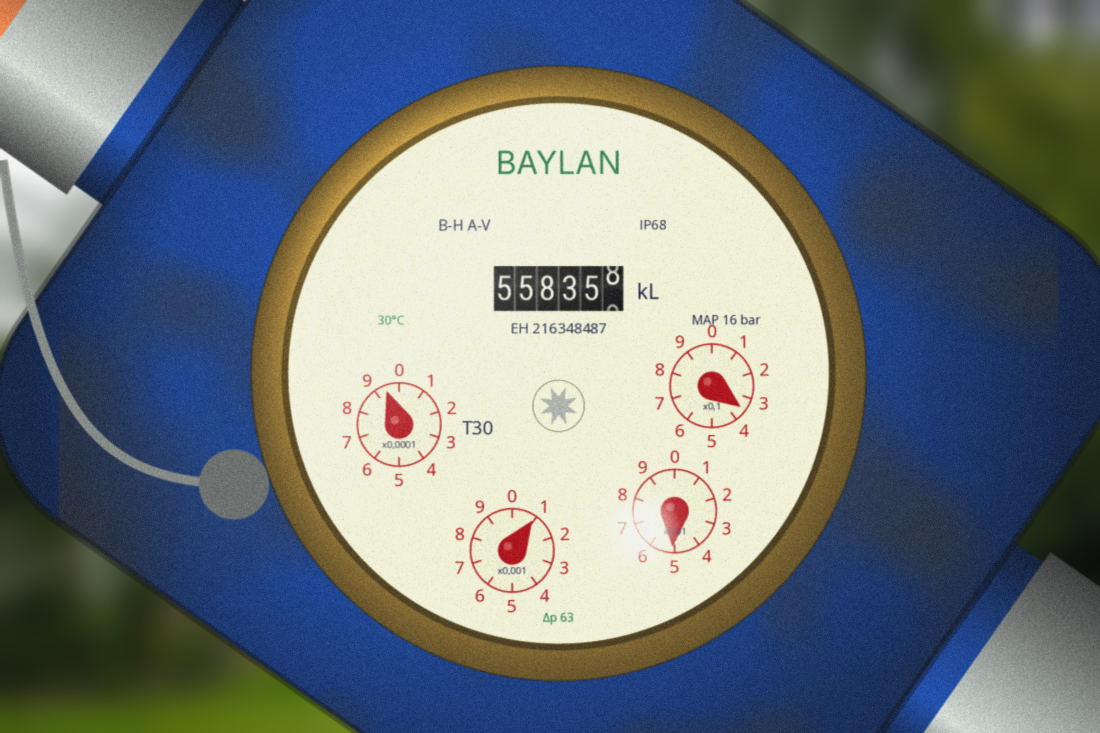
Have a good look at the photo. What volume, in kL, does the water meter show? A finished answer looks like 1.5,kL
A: 558358.3509,kL
